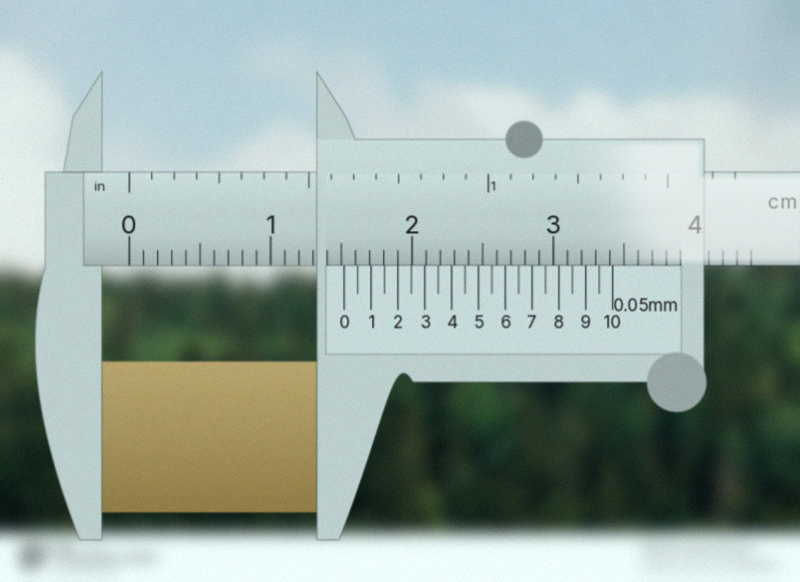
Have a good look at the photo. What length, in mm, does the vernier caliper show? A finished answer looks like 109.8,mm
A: 15.2,mm
